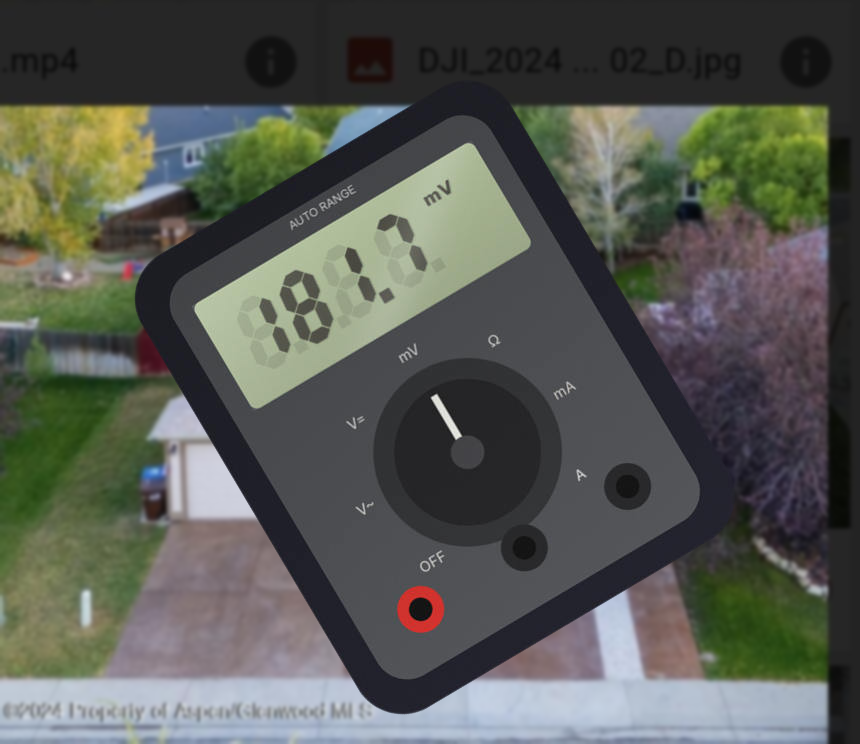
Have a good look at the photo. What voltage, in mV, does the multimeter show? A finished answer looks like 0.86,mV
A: 181.7,mV
